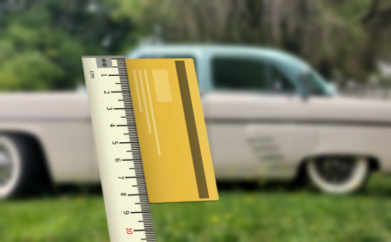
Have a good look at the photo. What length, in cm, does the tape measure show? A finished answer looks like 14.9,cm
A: 8.5,cm
